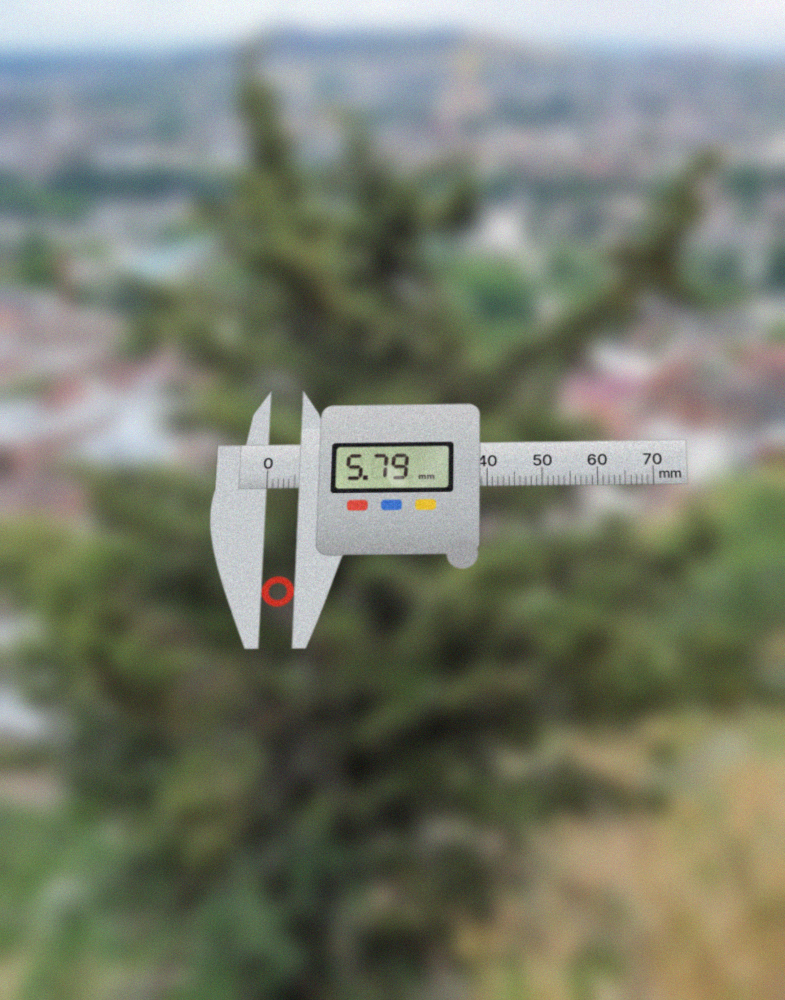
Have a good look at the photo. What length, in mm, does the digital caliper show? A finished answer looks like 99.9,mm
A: 5.79,mm
